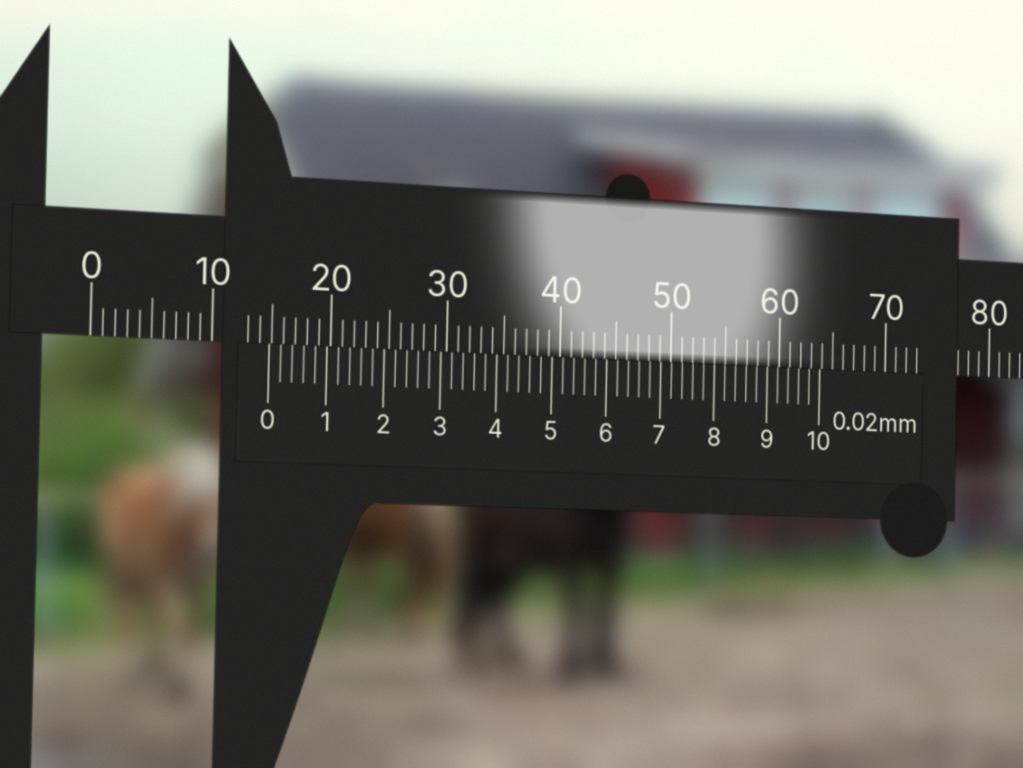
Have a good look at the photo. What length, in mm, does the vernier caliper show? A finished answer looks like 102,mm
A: 14.8,mm
